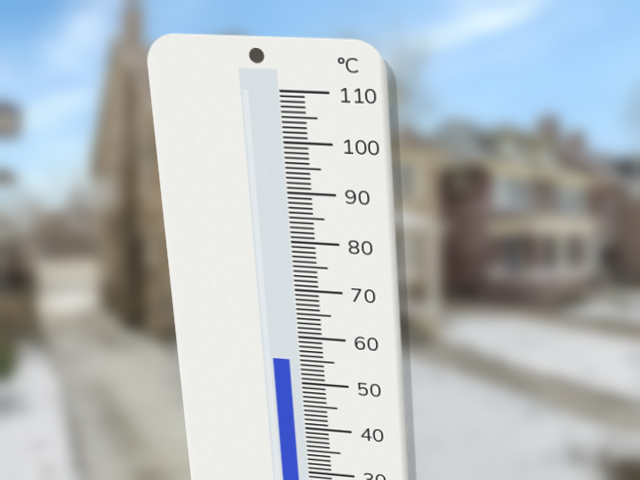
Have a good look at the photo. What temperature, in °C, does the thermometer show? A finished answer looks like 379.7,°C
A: 55,°C
